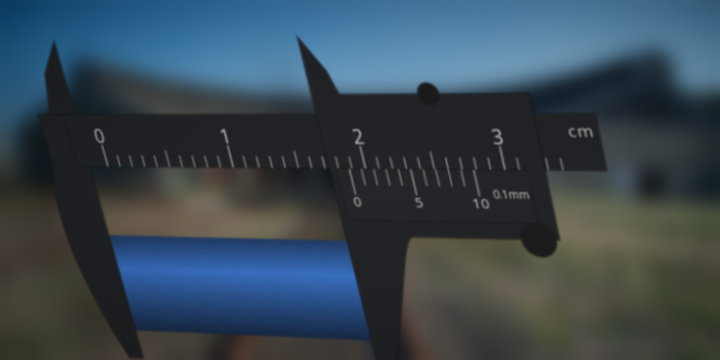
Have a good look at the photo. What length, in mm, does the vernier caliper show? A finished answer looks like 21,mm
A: 18.8,mm
